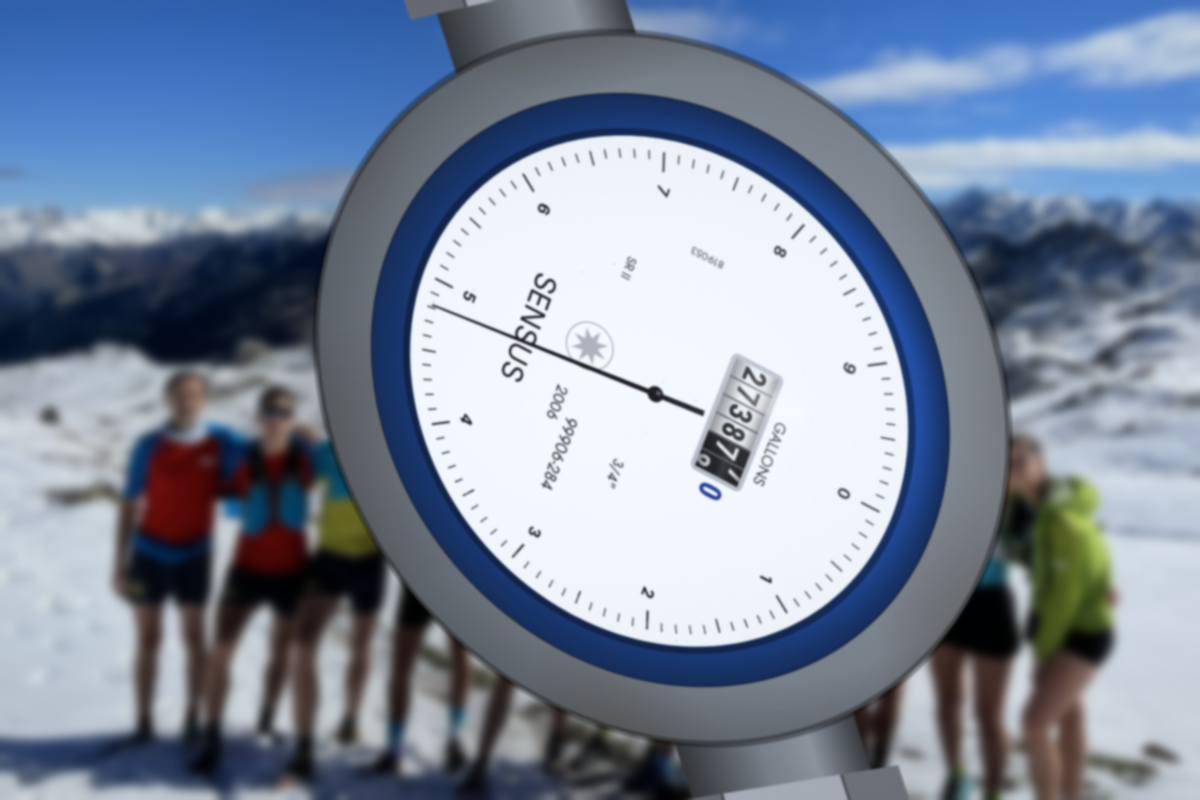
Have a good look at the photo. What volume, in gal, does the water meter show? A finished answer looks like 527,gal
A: 2738774.8,gal
